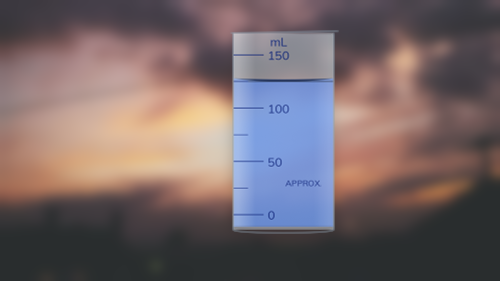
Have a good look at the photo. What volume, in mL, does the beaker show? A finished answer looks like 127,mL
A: 125,mL
